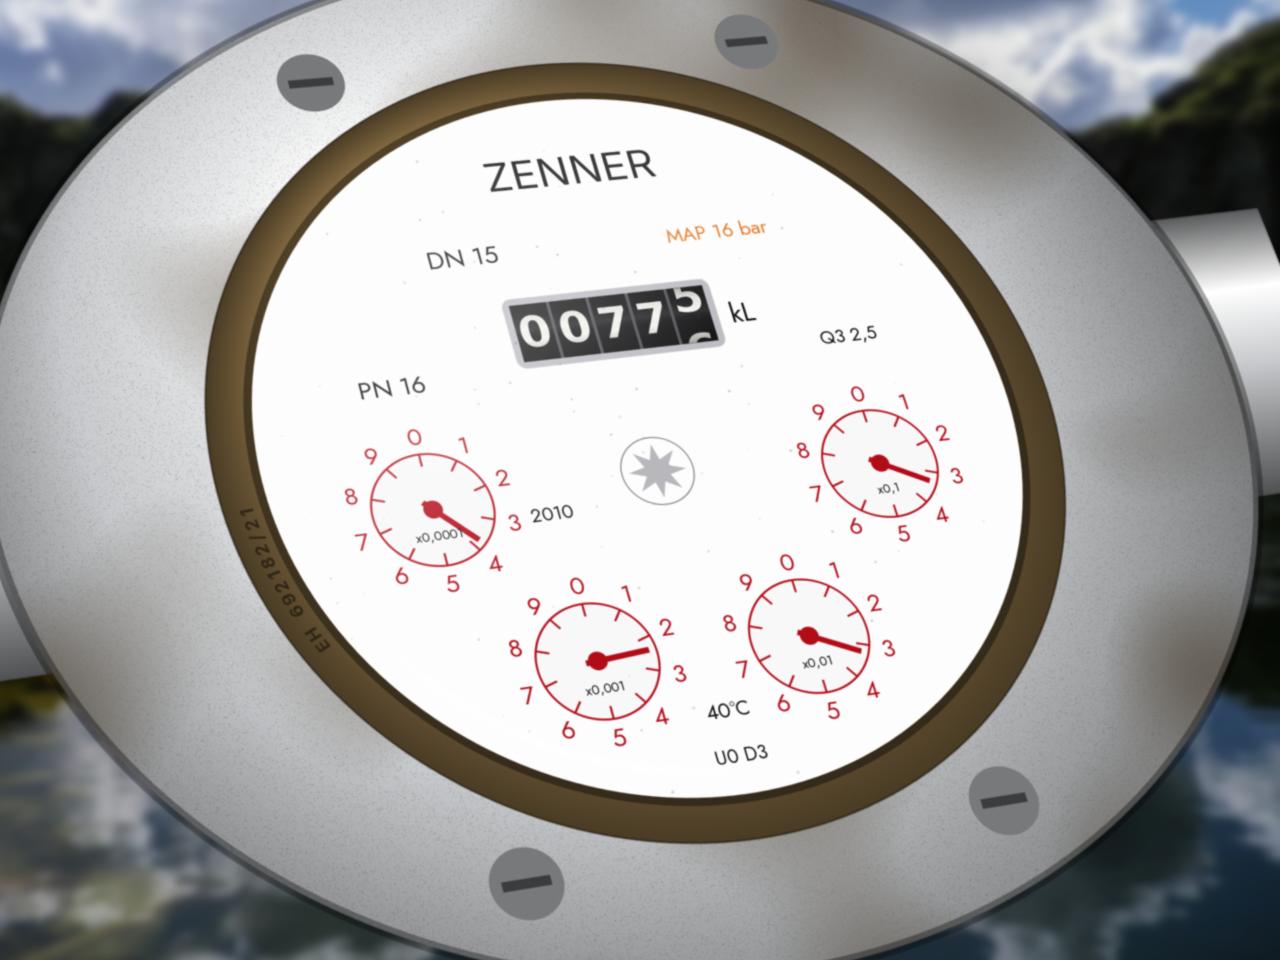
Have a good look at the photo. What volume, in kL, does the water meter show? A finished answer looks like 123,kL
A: 775.3323,kL
